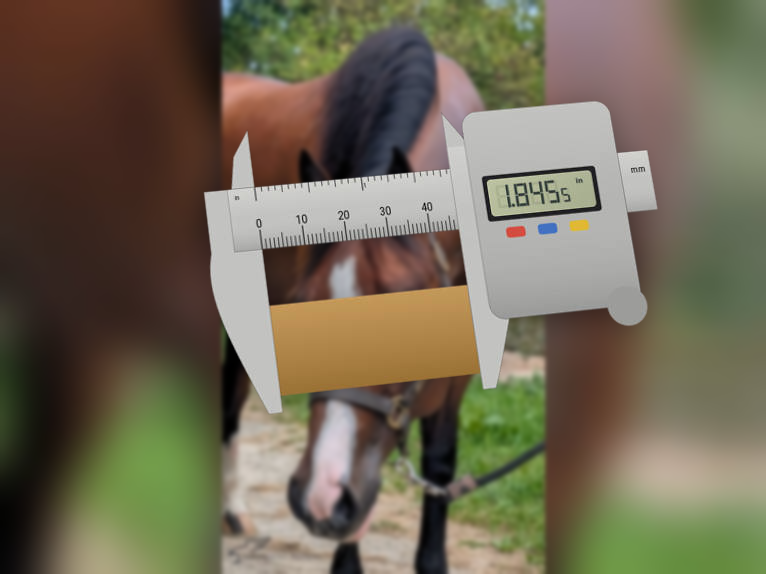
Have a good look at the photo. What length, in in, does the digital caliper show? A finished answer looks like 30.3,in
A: 1.8455,in
